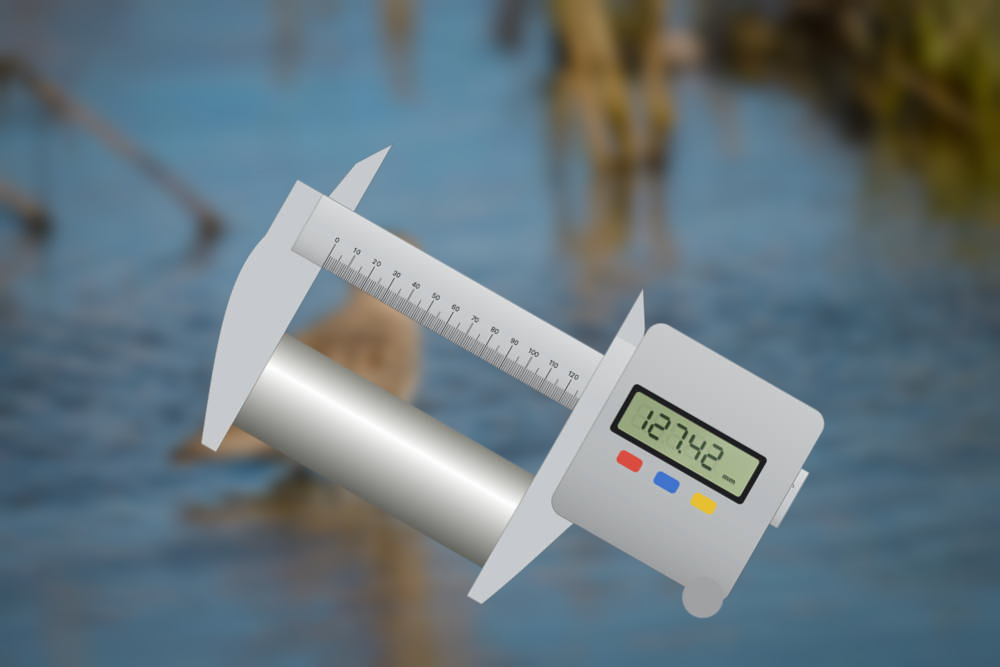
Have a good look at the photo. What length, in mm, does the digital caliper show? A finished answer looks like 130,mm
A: 127.42,mm
